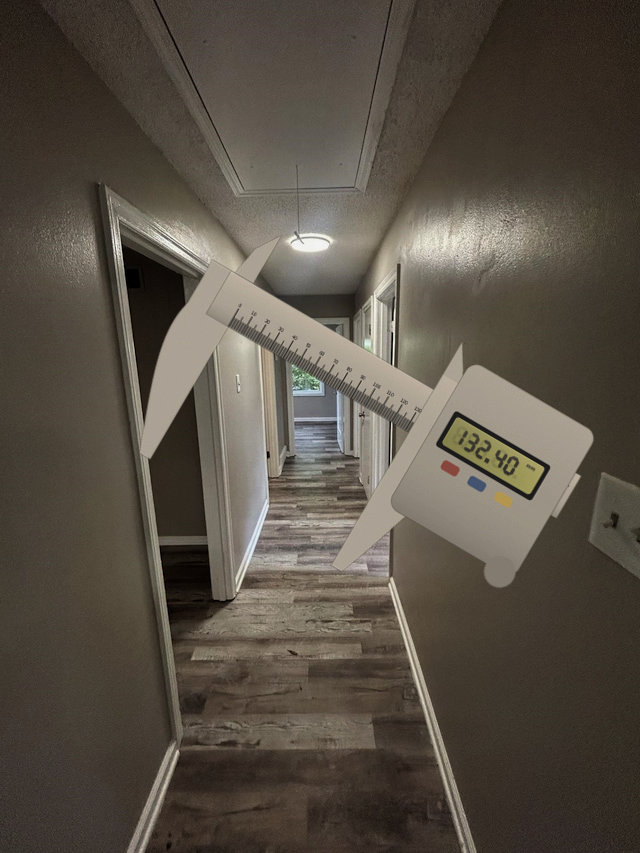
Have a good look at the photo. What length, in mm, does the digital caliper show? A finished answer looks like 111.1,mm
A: 132.40,mm
